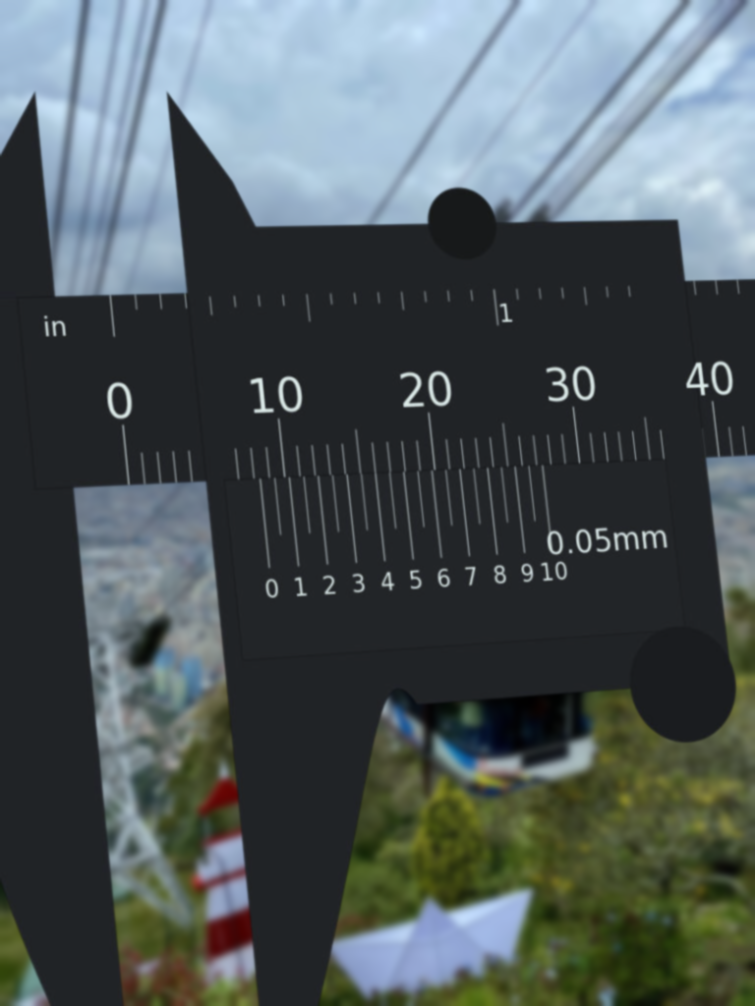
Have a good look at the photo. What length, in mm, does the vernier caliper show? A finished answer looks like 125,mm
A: 8.4,mm
